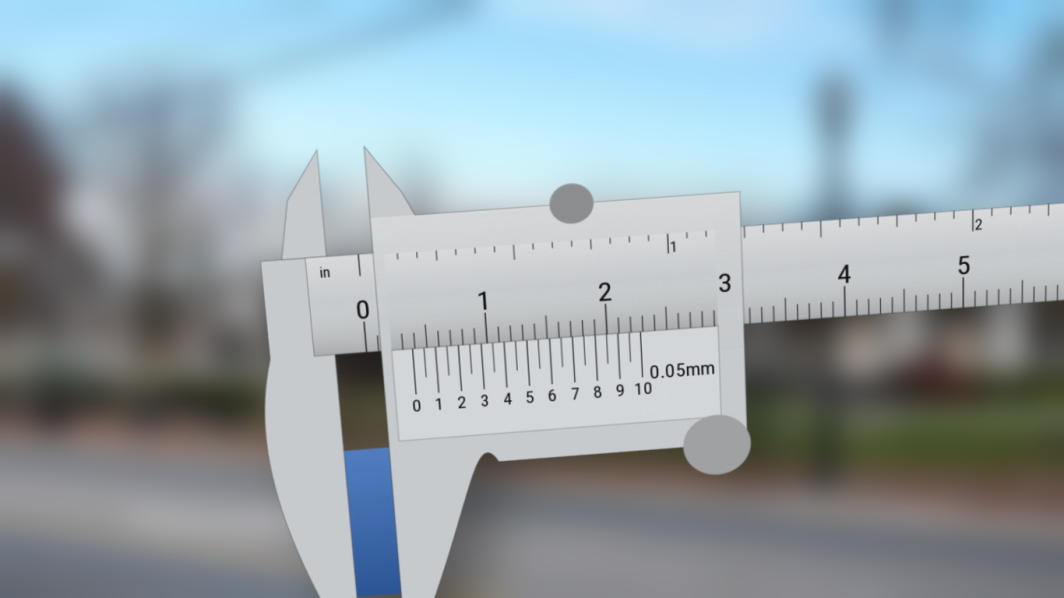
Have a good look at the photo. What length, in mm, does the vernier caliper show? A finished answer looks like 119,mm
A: 3.8,mm
